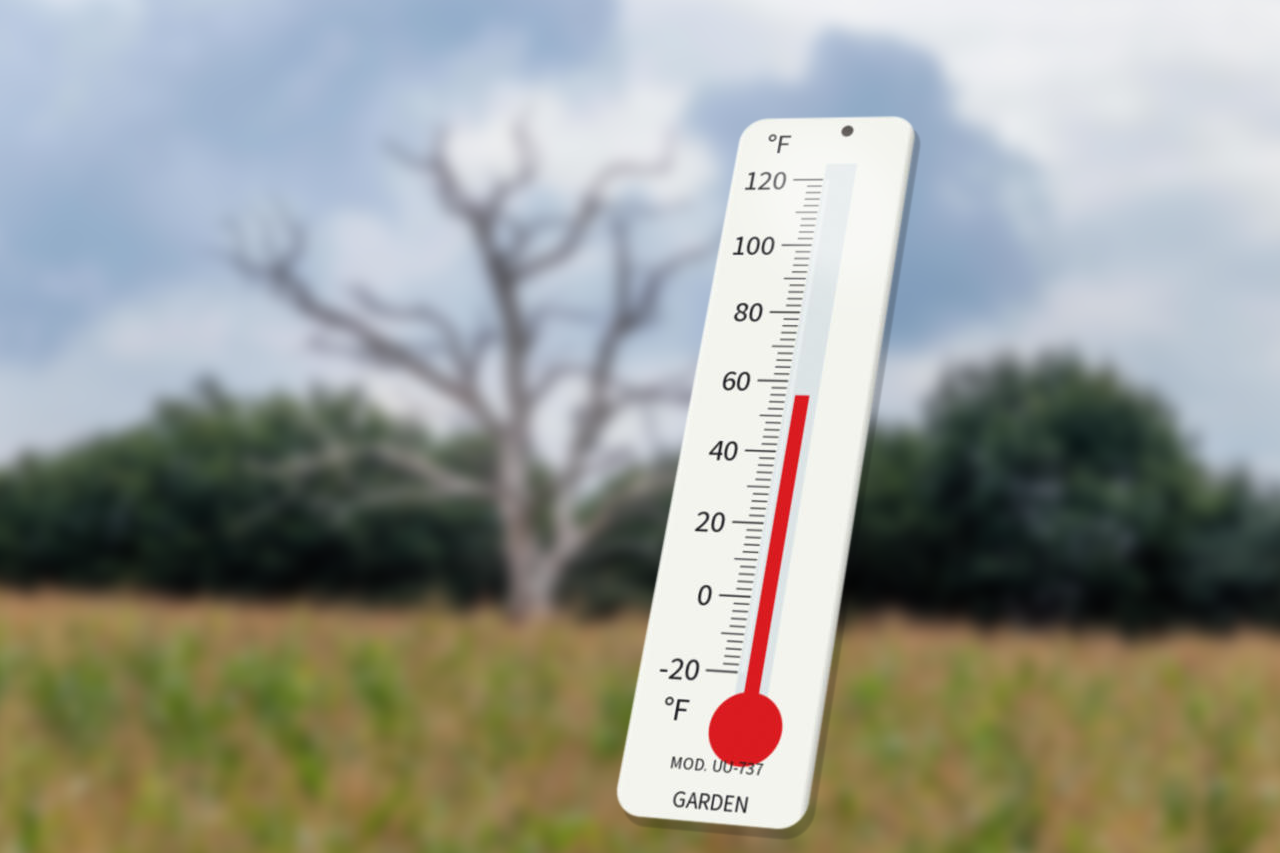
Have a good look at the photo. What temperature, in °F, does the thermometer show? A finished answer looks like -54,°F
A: 56,°F
